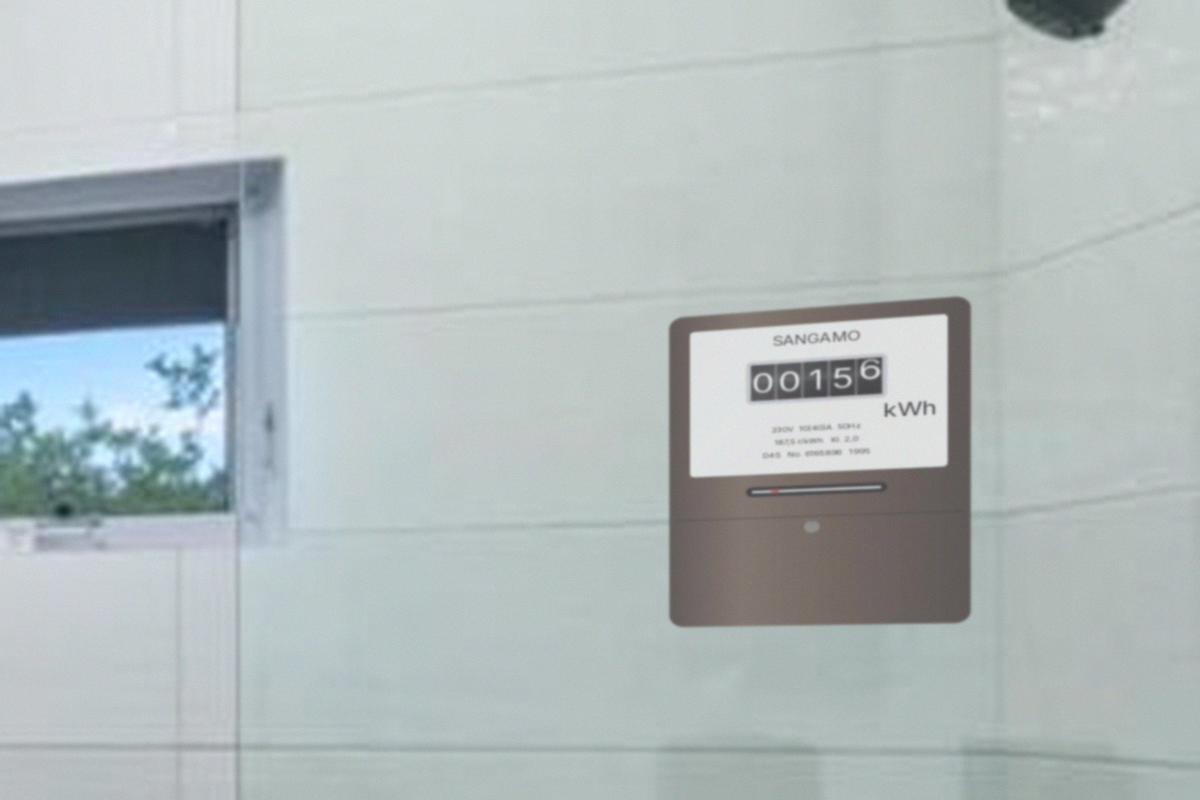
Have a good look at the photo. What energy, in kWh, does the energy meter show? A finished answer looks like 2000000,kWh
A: 156,kWh
